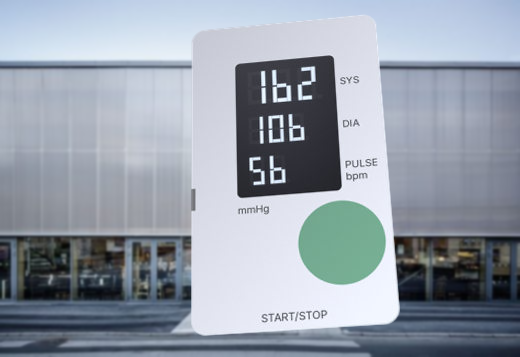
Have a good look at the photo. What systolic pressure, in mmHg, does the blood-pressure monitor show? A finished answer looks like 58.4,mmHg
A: 162,mmHg
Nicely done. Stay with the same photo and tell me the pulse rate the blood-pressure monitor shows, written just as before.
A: 56,bpm
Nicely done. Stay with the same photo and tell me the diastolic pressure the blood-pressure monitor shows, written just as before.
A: 106,mmHg
